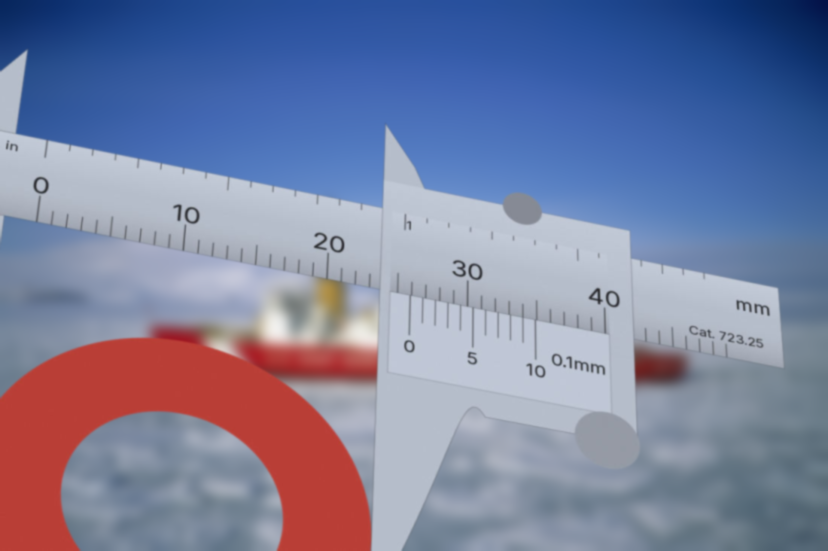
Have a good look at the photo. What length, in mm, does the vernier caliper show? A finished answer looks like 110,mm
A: 25.9,mm
